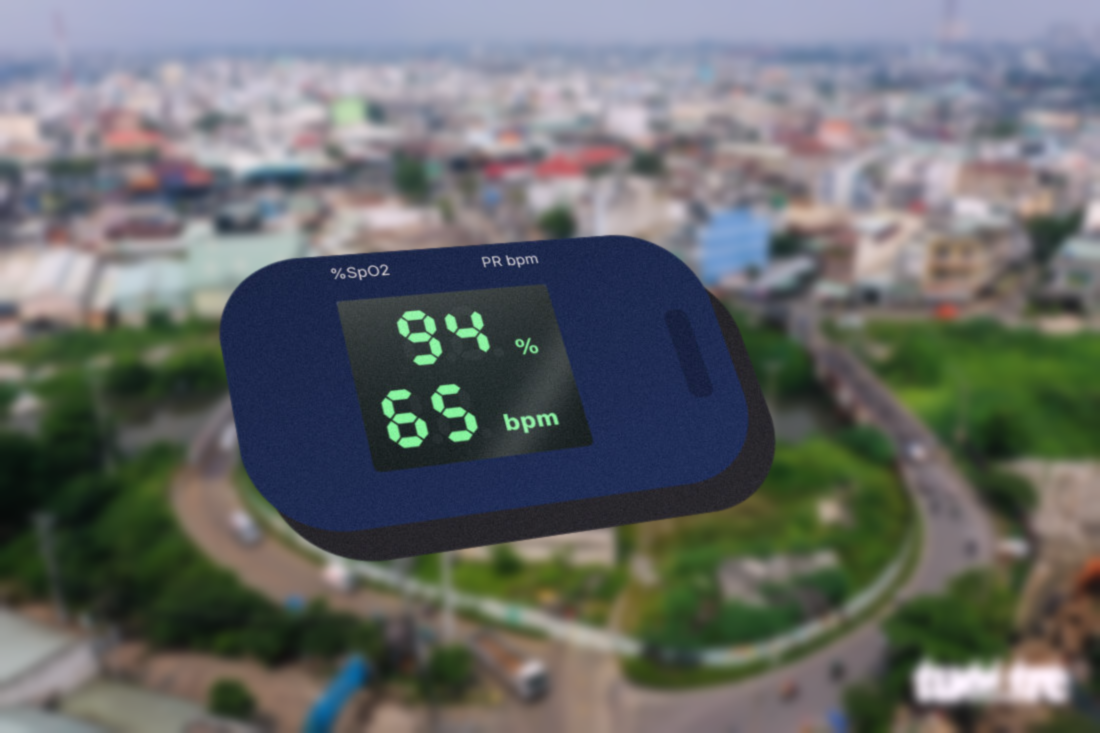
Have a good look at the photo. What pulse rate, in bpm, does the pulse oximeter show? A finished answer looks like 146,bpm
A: 65,bpm
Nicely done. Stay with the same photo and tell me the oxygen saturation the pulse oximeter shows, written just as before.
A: 94,%
